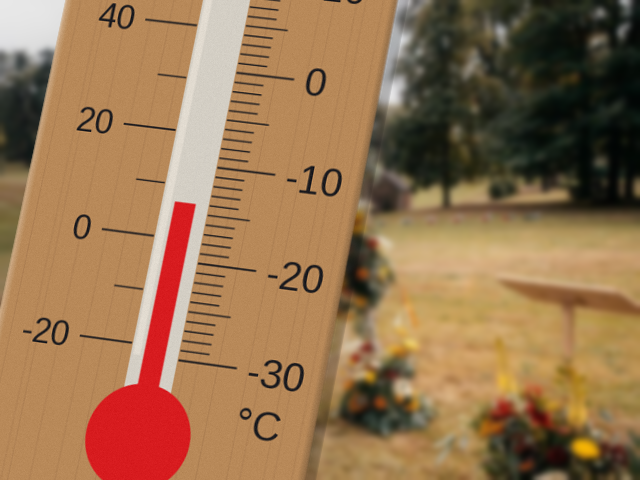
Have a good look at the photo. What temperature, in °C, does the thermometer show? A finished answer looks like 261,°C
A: -14,°C
